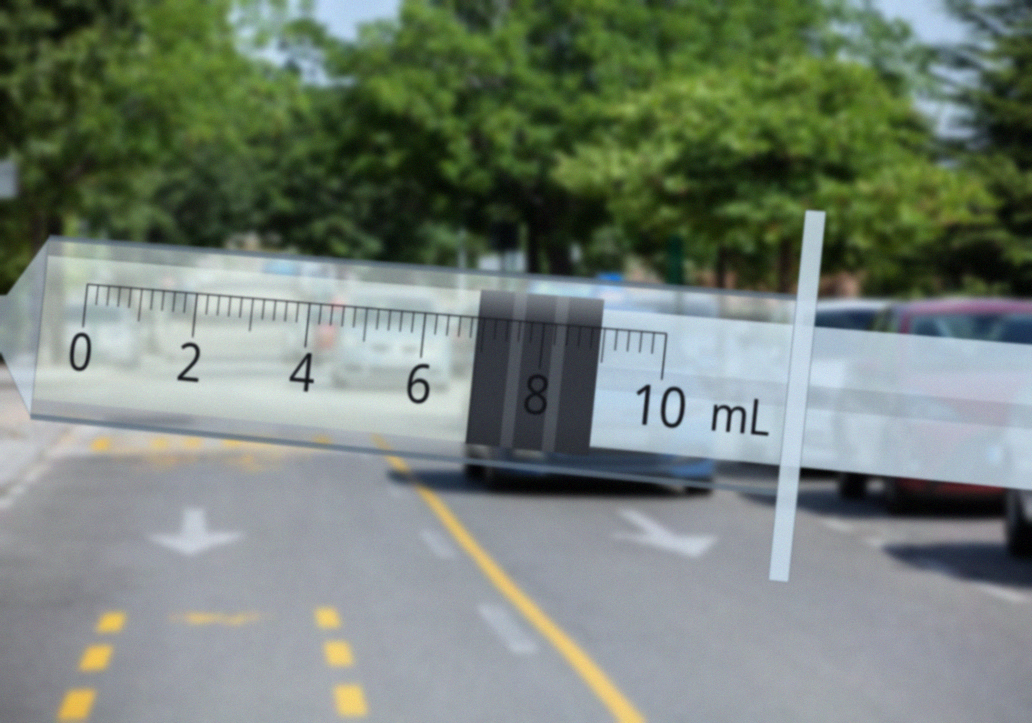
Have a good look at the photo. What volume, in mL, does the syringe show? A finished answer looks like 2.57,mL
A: 6.9,mL
